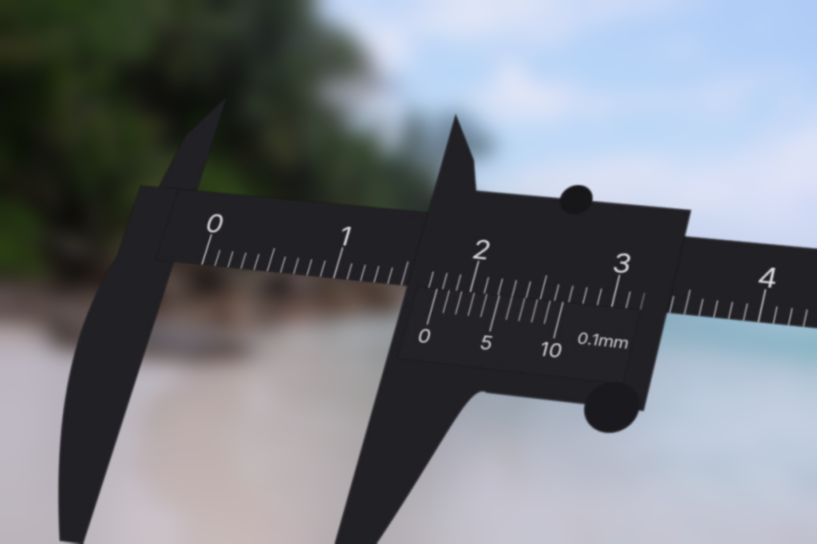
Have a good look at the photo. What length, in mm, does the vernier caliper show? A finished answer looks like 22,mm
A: 17.6,mm
